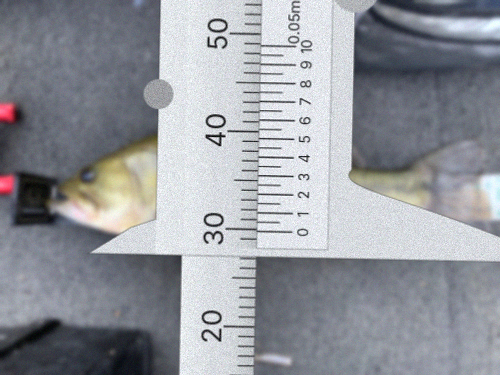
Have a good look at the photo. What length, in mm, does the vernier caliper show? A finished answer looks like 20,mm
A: 29.8,mm
